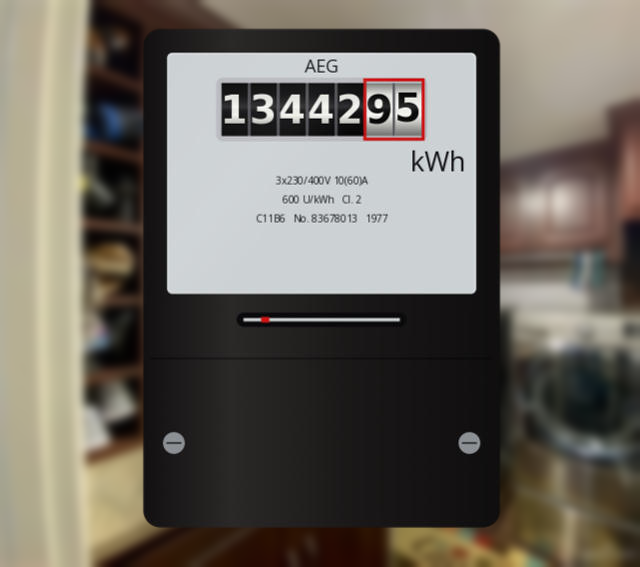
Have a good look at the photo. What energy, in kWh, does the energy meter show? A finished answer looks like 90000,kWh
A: 13442.95,kWh
